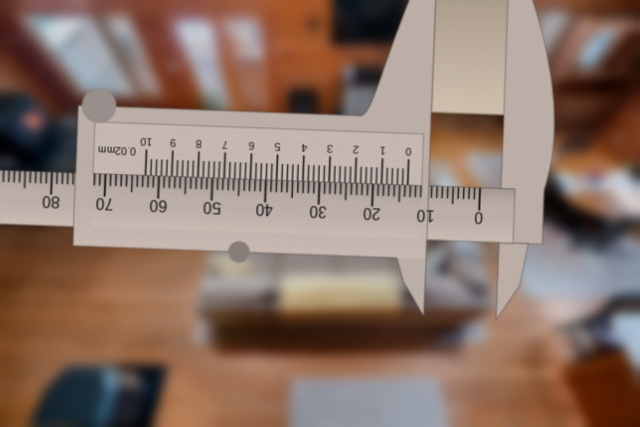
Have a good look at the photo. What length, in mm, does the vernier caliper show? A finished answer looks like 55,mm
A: 13.5,mm
